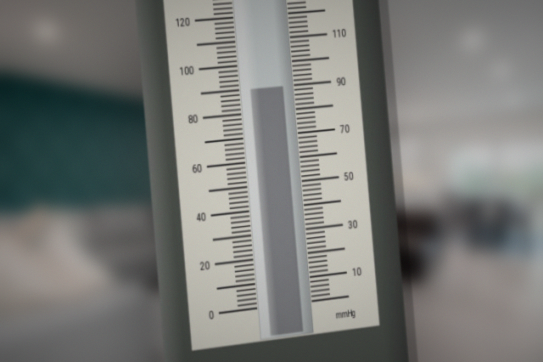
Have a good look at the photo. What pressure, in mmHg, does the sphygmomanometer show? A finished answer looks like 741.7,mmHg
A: 90,mmHg
